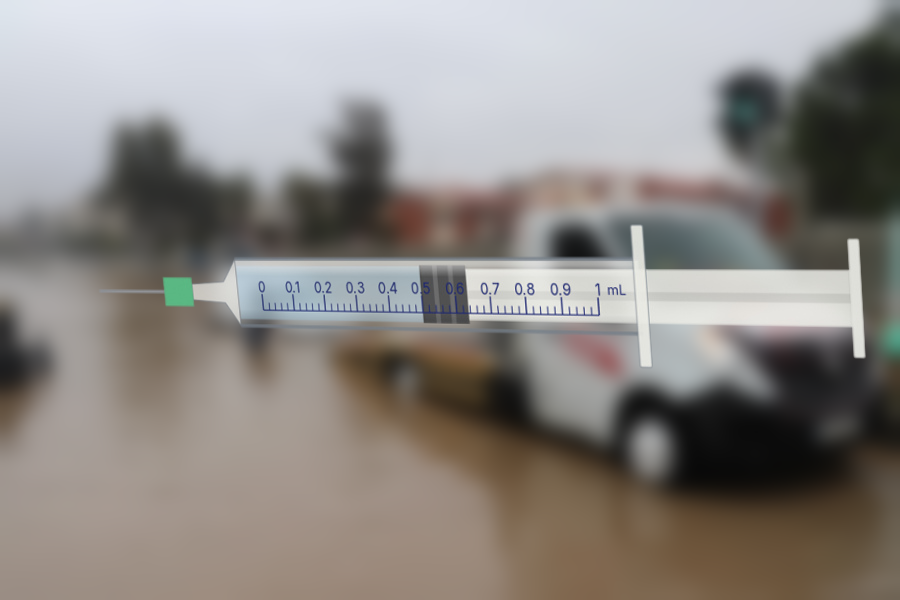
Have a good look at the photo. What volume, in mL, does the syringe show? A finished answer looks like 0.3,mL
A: 0.5,mL
